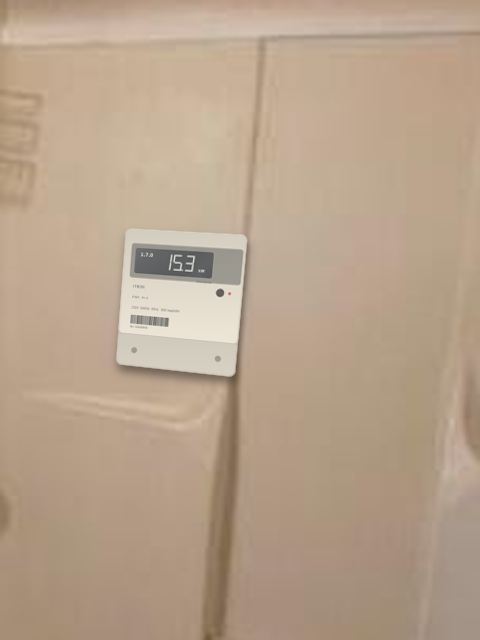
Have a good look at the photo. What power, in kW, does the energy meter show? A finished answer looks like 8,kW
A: 15.3,kW
